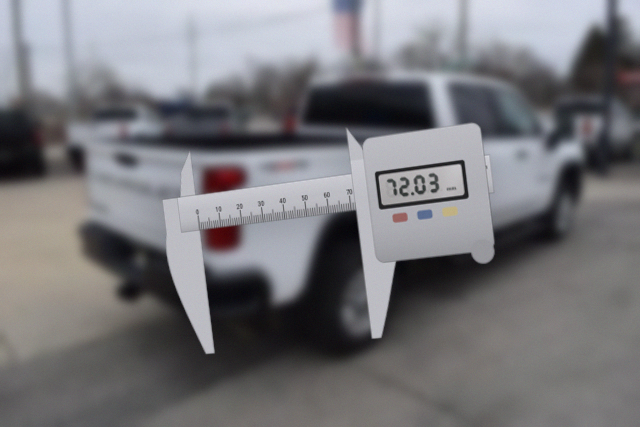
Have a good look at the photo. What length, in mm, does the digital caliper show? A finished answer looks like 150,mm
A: 72.03,mm
